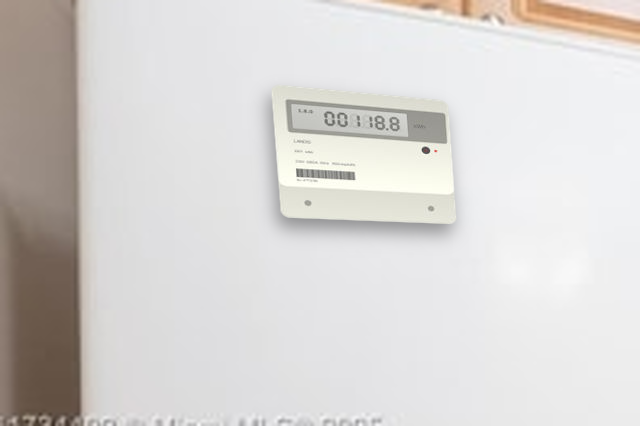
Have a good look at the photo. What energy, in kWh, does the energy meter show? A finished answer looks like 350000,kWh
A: 118.8,kWh
